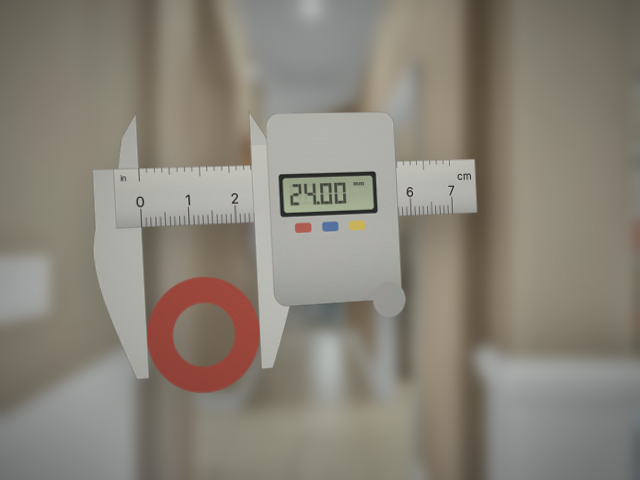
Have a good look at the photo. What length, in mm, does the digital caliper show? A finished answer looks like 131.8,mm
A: 24.00,mm
